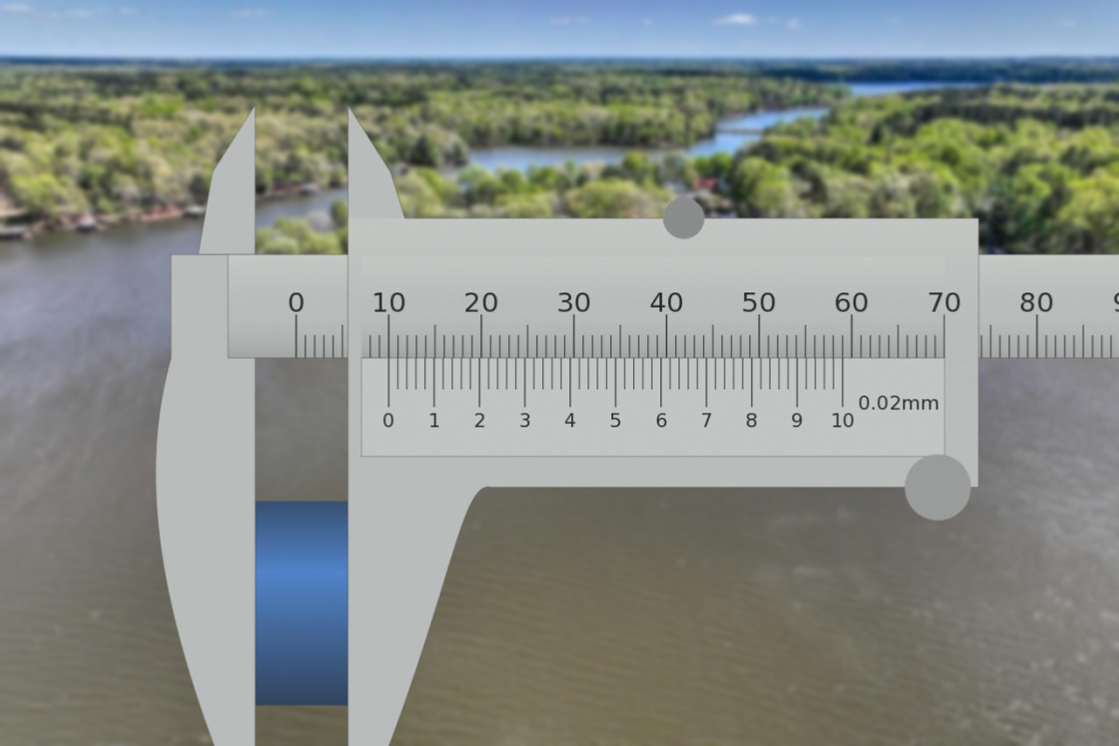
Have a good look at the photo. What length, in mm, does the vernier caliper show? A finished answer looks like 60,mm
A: 10.0,mm
